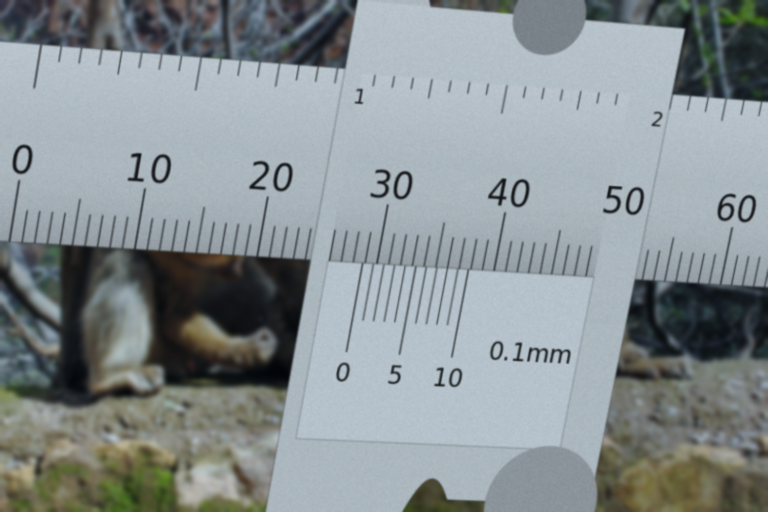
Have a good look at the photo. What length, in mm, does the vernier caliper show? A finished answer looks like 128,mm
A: 28.8,mm
